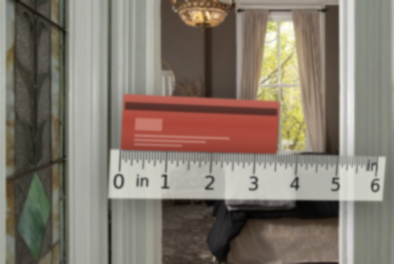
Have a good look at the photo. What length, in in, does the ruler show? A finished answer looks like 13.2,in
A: 3.5,in
